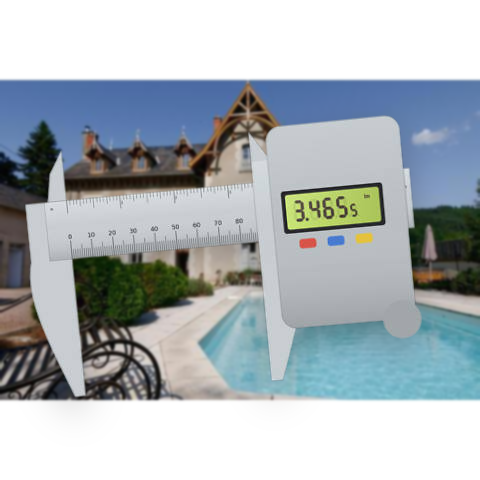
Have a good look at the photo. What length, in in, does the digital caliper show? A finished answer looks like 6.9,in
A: 3.4655,in
